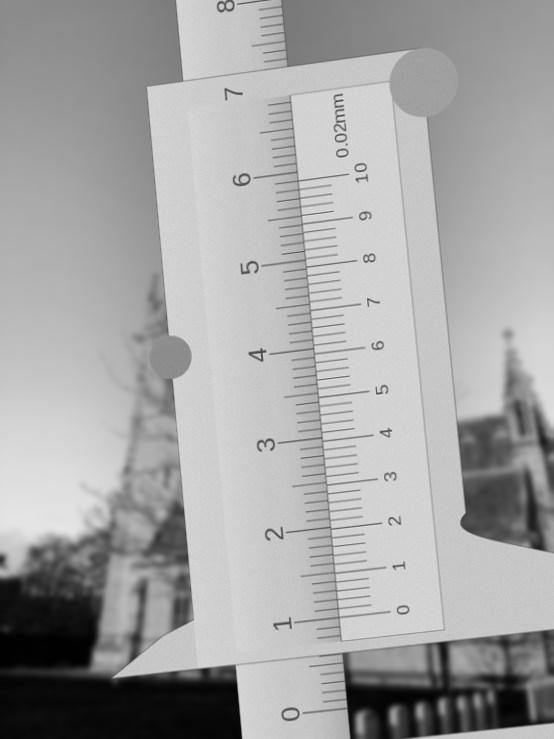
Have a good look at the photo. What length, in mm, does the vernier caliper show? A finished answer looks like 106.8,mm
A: 10.0,mm
